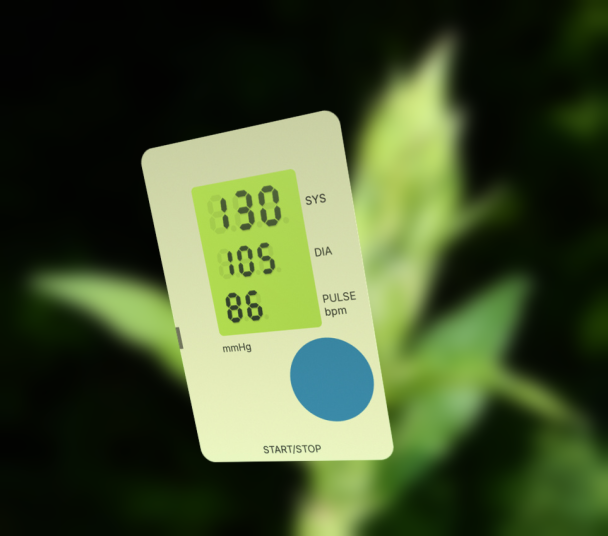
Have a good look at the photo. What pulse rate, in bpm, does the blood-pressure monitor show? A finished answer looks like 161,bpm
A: 86,bpm
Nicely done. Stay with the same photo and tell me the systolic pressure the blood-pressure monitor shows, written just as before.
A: 130,mmHg
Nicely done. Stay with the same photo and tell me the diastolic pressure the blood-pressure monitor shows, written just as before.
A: 105,mmHg
